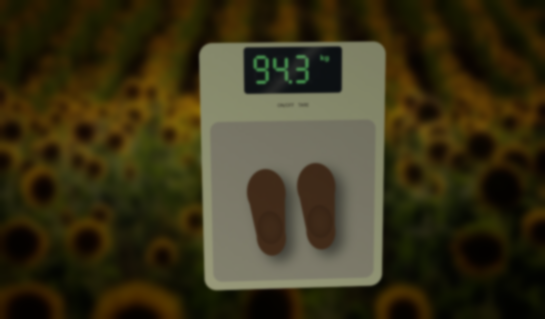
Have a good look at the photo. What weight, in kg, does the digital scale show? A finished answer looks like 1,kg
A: 94.3,kg
